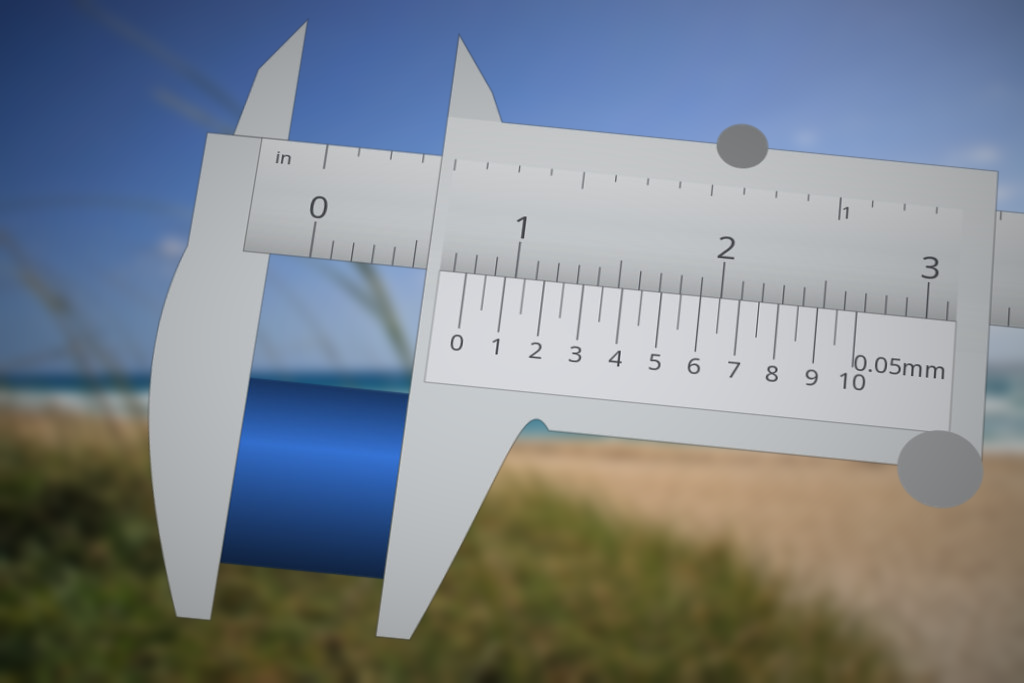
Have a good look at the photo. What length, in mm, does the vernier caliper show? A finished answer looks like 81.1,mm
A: 7.6,mm
